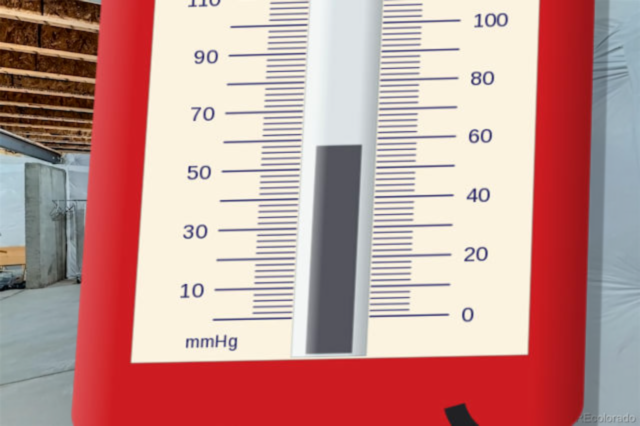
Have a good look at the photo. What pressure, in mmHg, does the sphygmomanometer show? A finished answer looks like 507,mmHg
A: 58,mmHg
